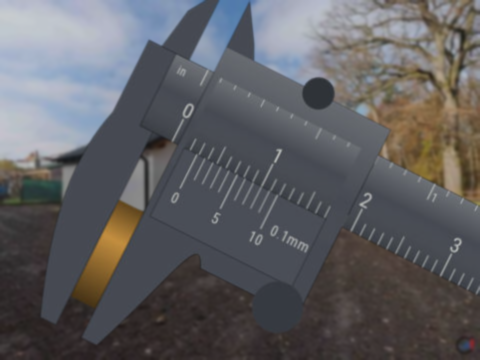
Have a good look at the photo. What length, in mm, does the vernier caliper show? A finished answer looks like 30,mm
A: 2.8,mm
